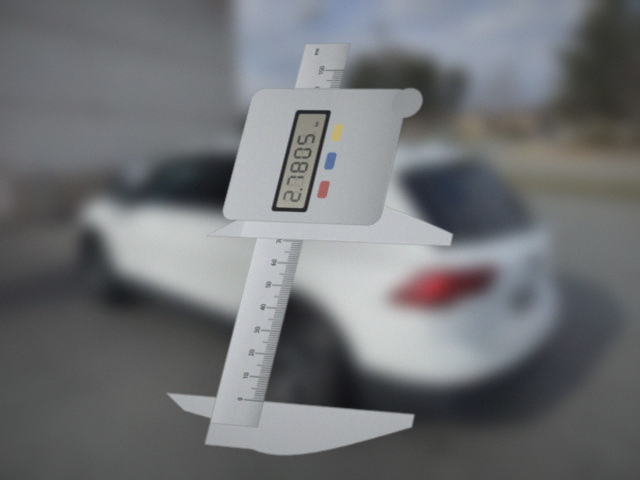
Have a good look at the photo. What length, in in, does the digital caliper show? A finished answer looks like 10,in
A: 2.7805,in
